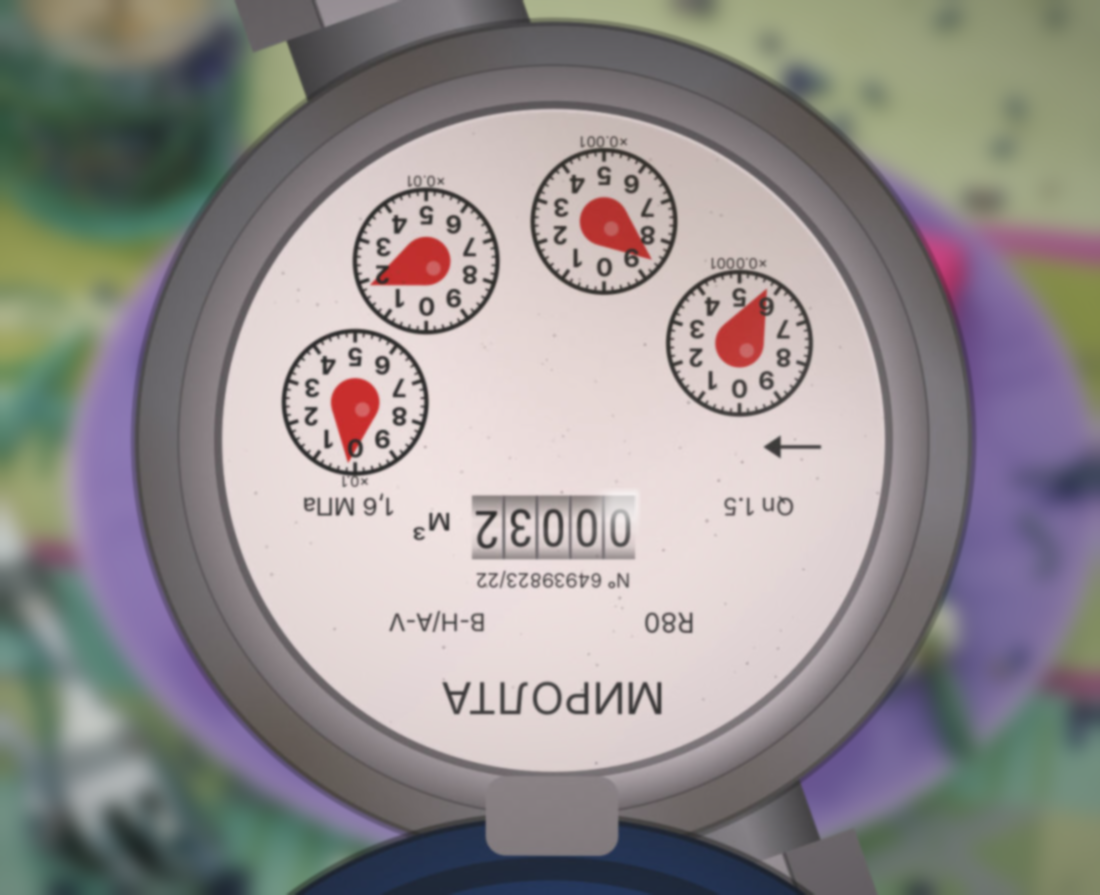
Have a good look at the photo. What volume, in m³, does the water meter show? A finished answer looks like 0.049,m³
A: 32.0185,m³
